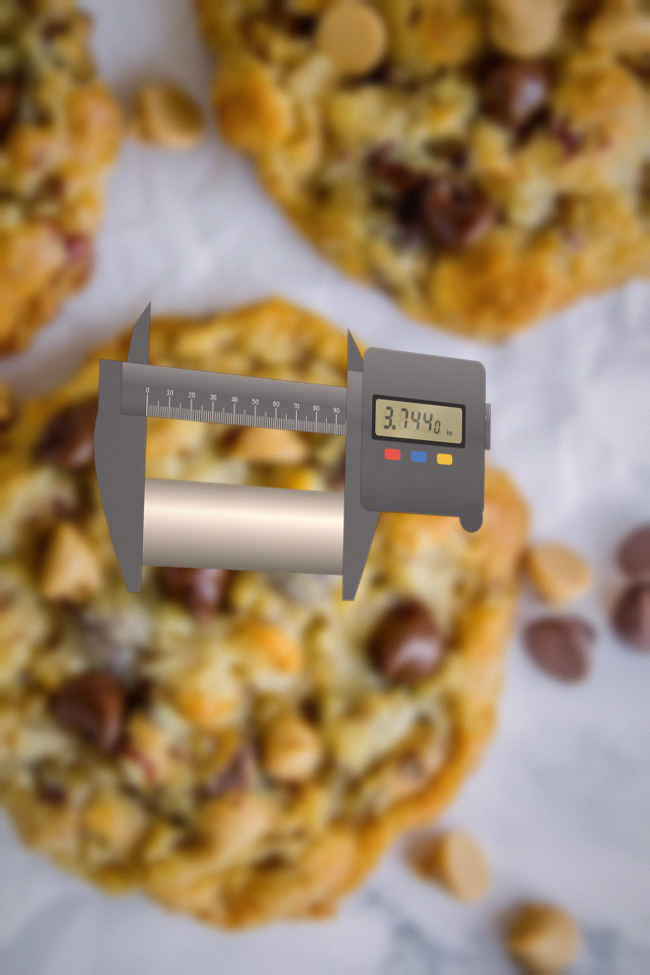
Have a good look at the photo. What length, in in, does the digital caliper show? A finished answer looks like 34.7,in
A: 3.7440,in
